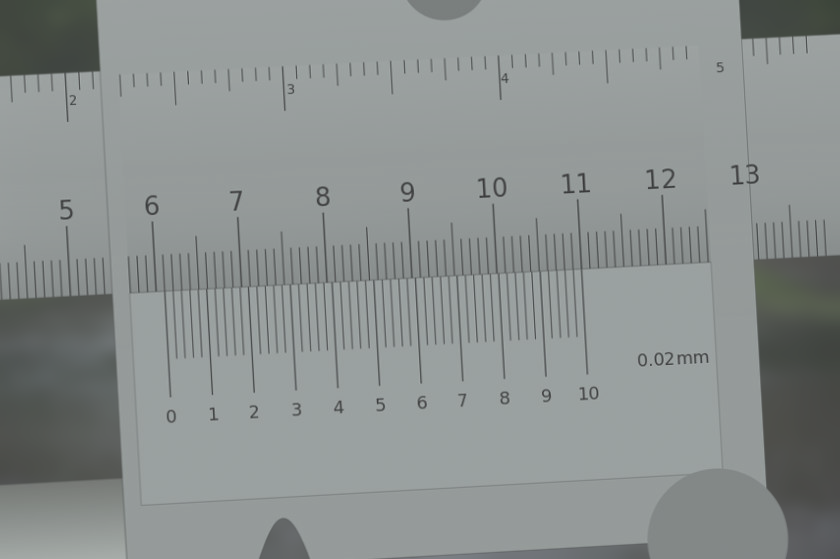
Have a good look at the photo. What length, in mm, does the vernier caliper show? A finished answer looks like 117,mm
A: 61.0,mm
